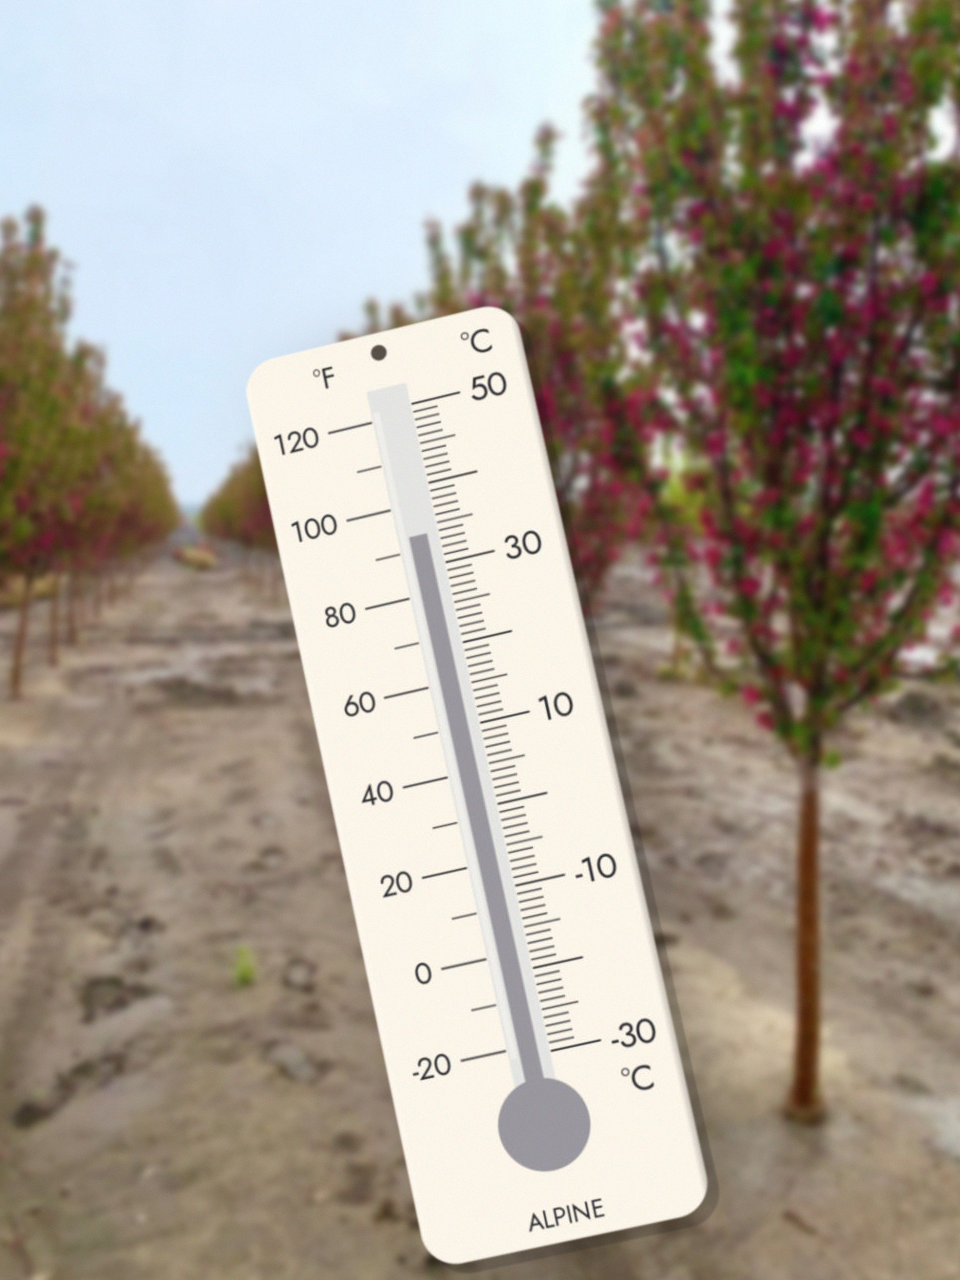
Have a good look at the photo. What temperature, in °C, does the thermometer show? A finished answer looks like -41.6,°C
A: 34,°C
